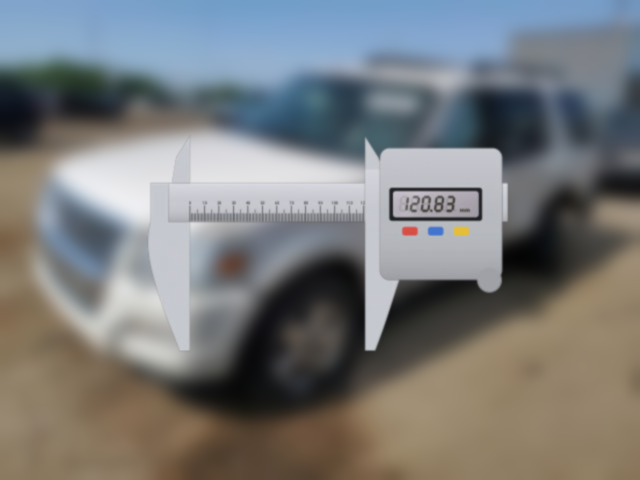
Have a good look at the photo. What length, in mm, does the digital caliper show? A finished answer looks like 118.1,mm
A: 120.83,mm
